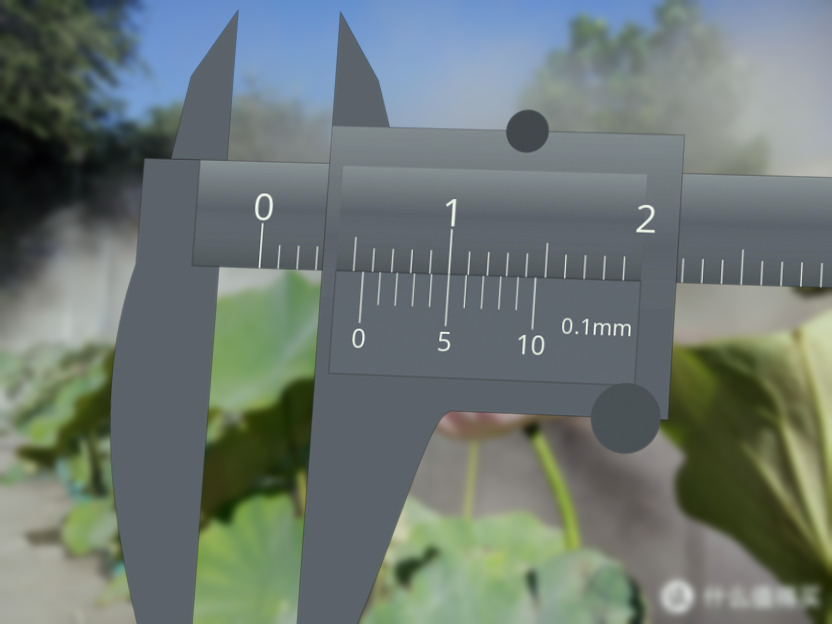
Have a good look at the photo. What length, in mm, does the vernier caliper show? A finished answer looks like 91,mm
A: 5.5,mm
